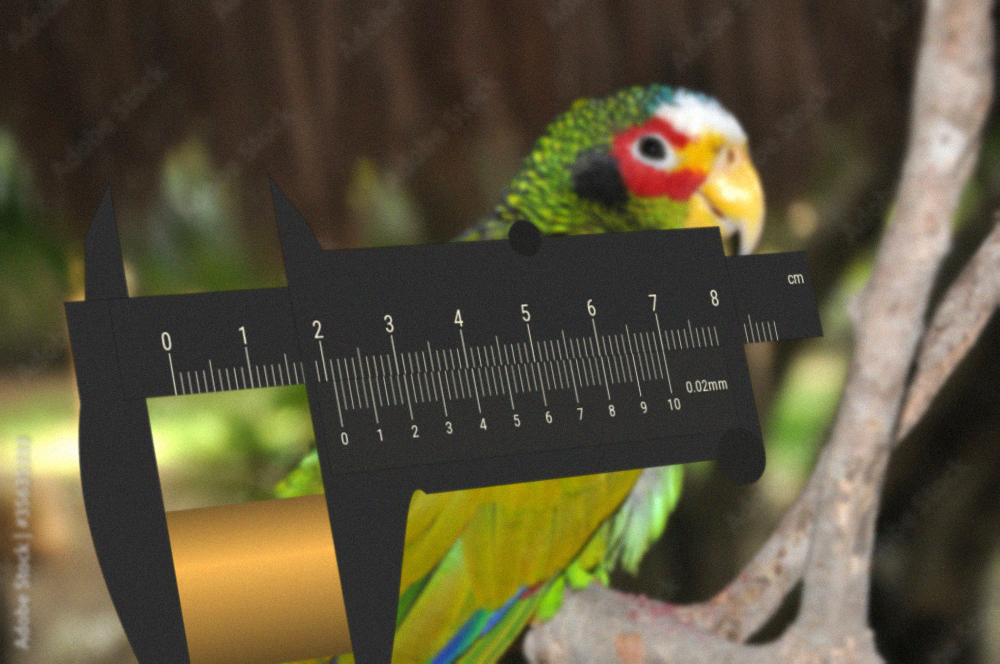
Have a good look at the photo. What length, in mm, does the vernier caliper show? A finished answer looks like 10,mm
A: 21.0,mm
